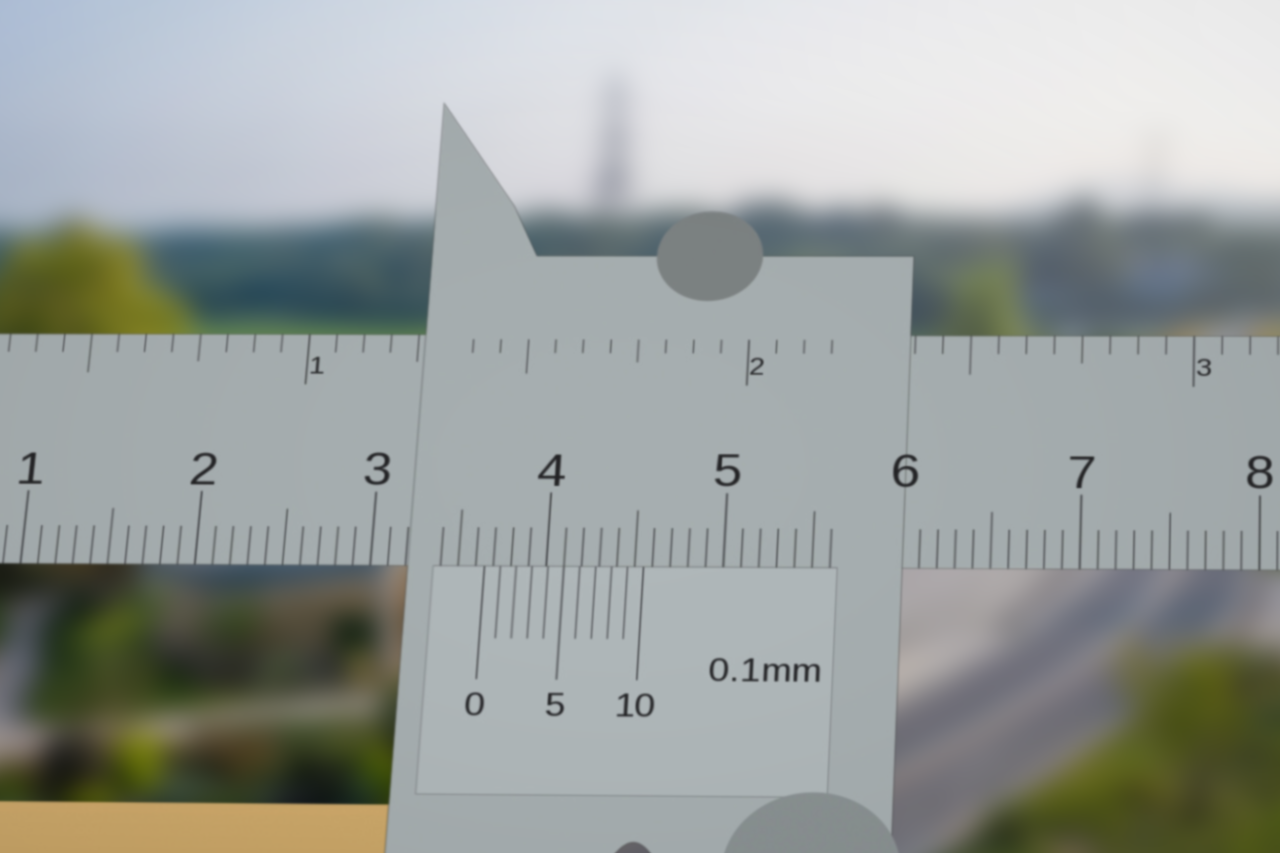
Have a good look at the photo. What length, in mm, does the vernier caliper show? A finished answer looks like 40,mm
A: 36.5,mm
